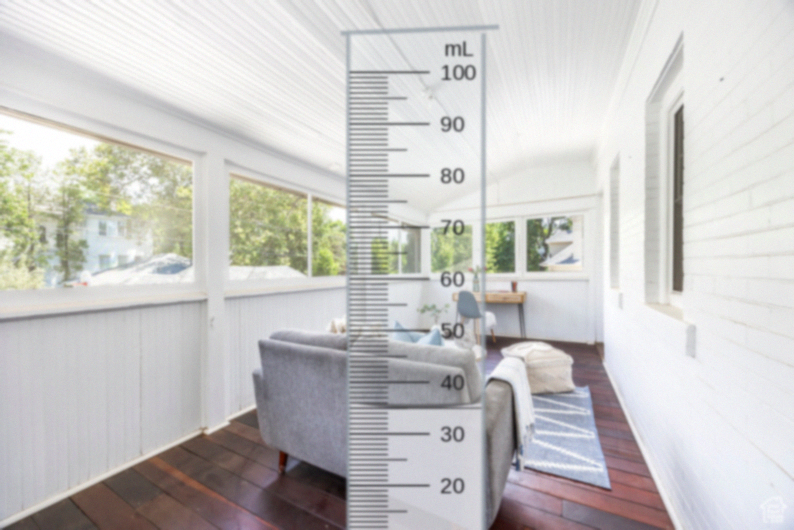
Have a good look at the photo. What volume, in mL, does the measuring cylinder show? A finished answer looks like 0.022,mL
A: 35,mL
